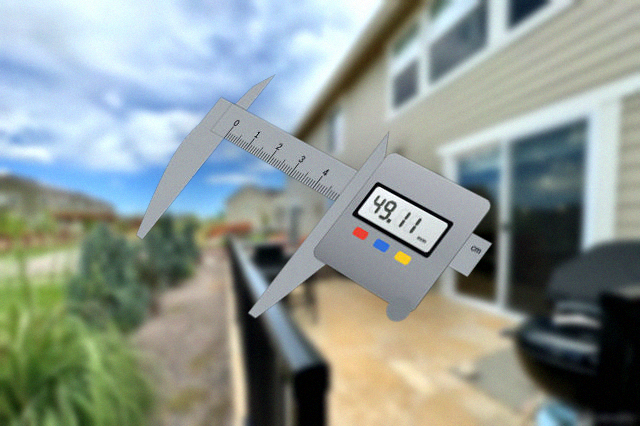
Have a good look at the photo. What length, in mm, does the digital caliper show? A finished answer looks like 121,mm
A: 49.11,mm
